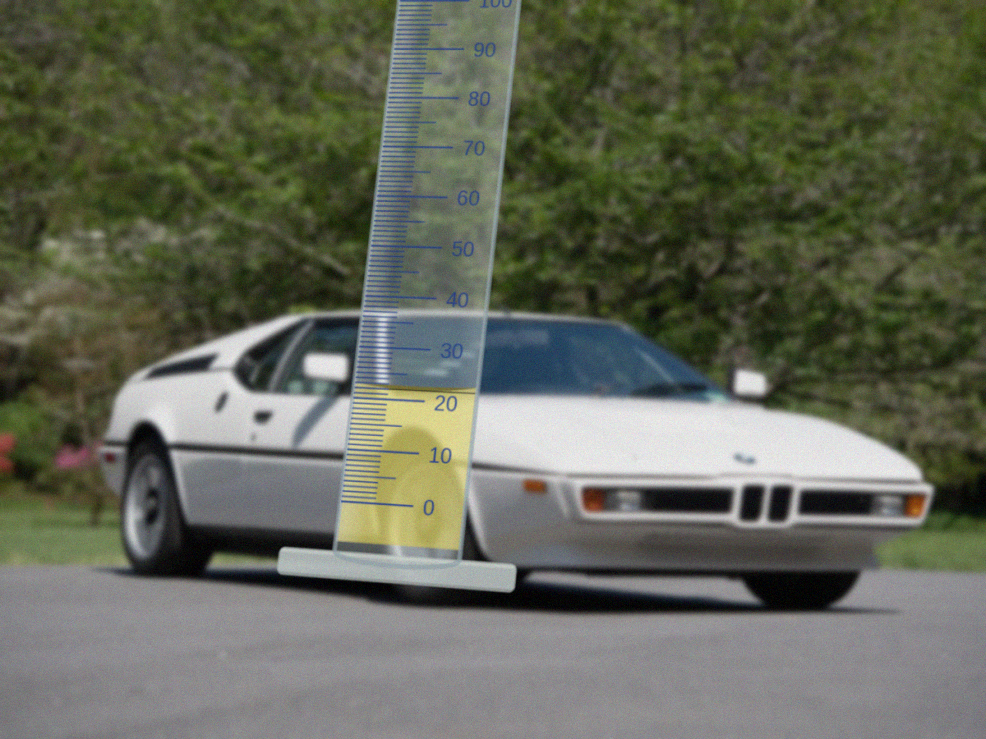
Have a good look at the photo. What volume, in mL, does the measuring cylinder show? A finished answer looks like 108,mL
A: 22,mL
